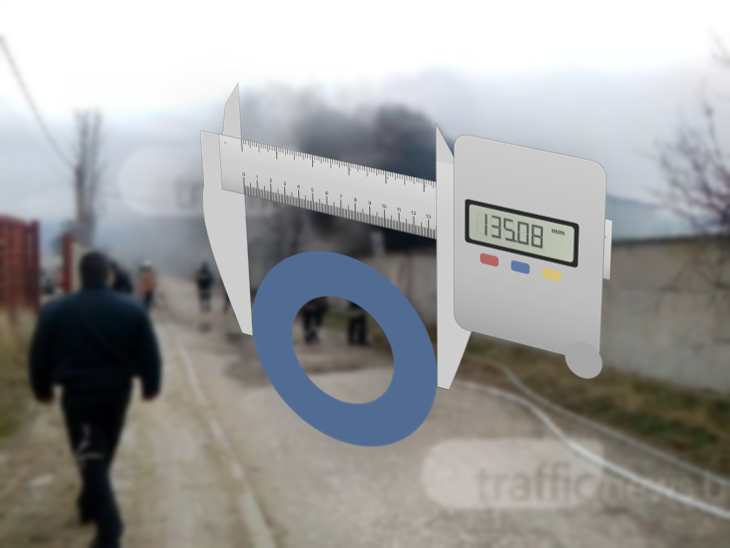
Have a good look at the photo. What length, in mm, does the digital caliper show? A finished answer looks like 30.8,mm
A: 135.08,mm
